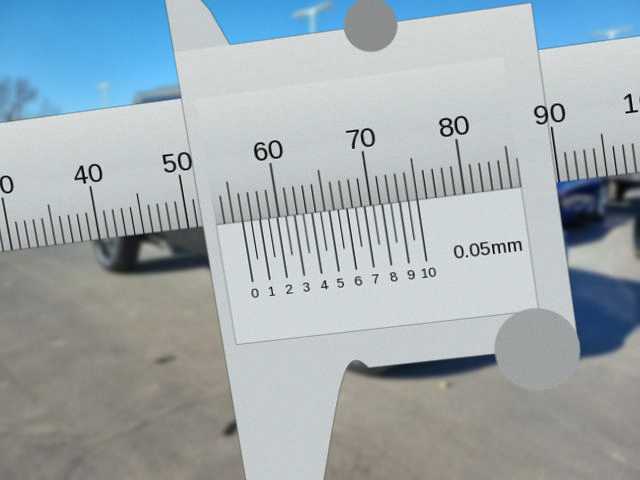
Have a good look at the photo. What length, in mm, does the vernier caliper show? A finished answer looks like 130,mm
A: 56.0,mm
